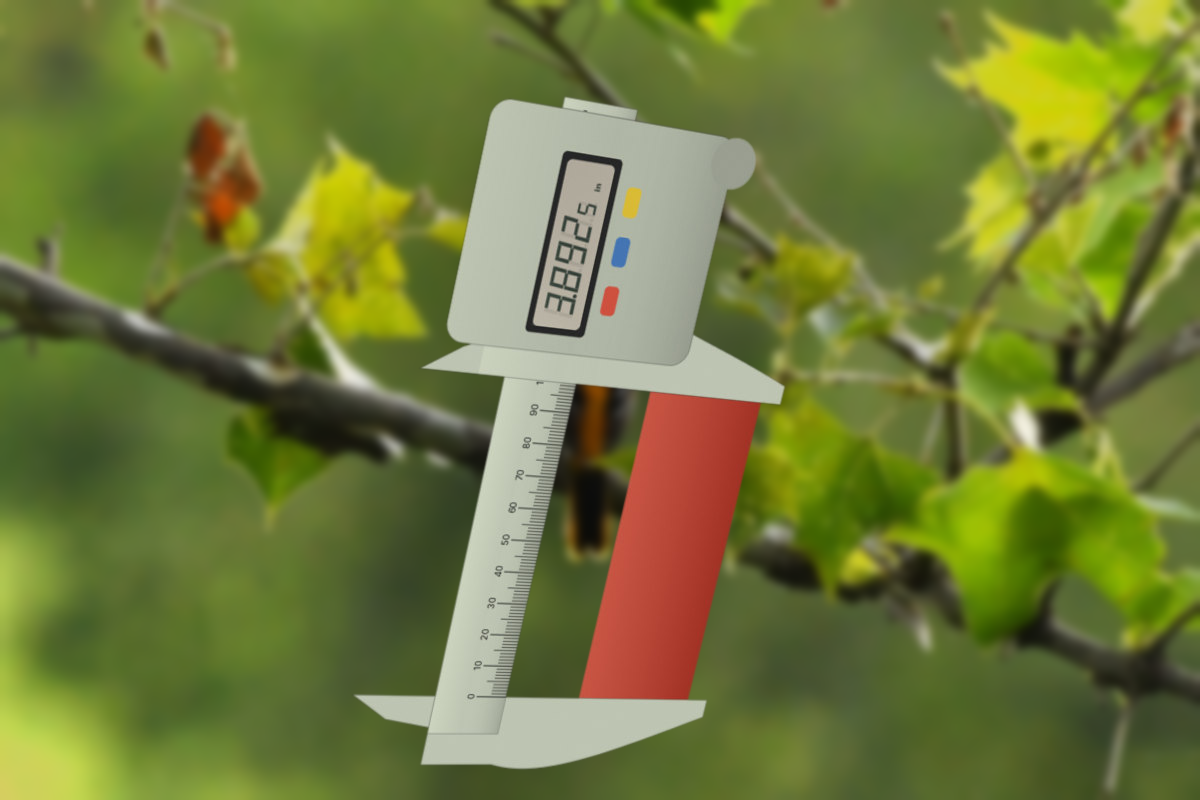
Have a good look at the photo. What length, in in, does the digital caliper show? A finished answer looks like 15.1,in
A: 3.8925,in
